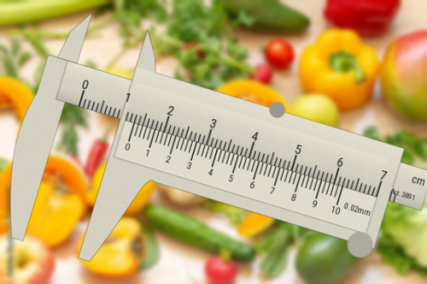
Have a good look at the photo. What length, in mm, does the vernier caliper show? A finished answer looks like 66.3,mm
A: 13.0,mm
